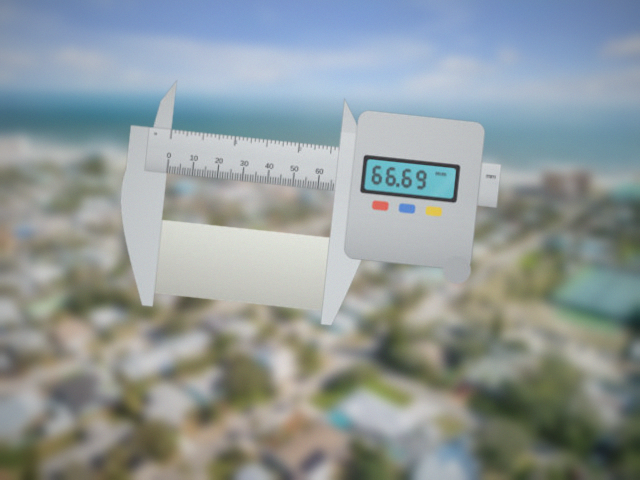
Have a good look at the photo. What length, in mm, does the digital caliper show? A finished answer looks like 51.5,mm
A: 66.69,mm
